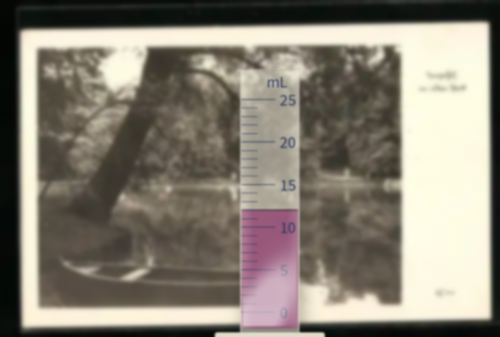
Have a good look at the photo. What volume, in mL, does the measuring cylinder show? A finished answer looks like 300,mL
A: 12,mL
